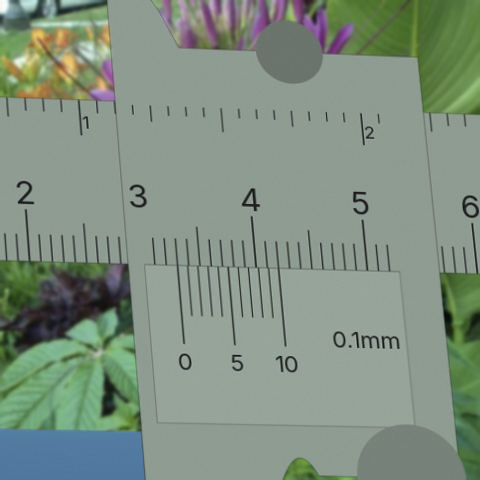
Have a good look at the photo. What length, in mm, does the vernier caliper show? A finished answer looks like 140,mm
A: 33.0,mm
